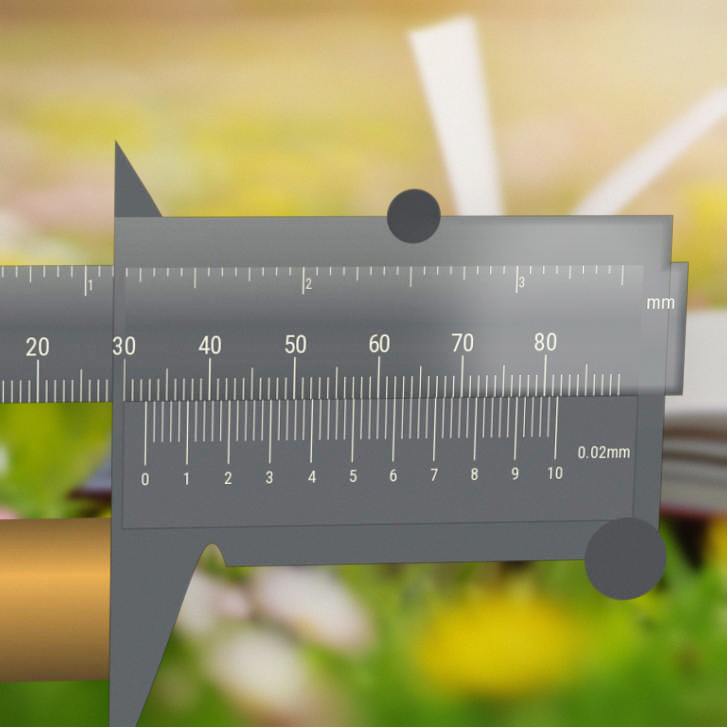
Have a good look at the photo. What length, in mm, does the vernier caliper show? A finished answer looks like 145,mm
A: 32.6,mm
